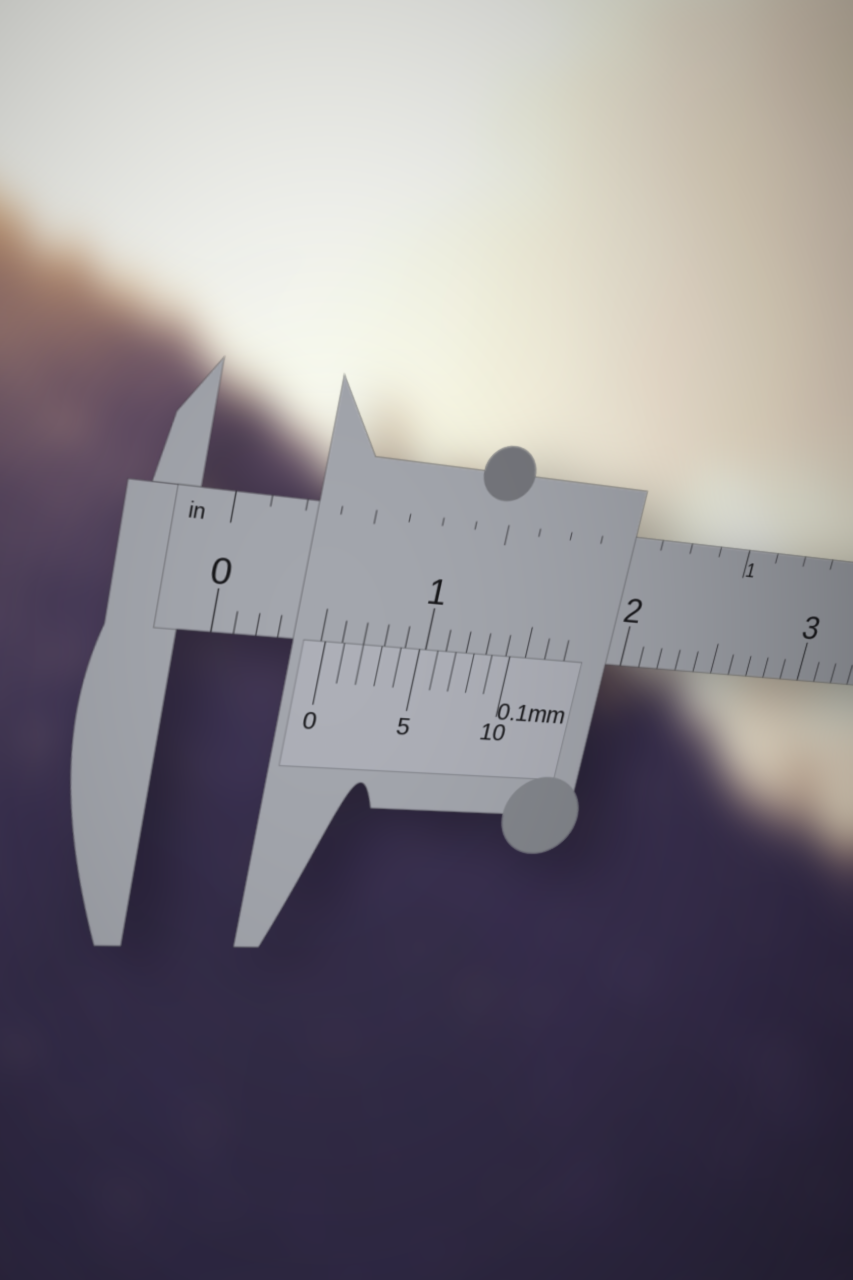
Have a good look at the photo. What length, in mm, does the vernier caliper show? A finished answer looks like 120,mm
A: 5.2,mm
